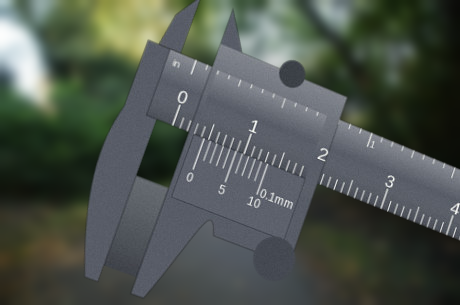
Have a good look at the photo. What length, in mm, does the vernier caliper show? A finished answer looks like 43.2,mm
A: 4.4,mm
